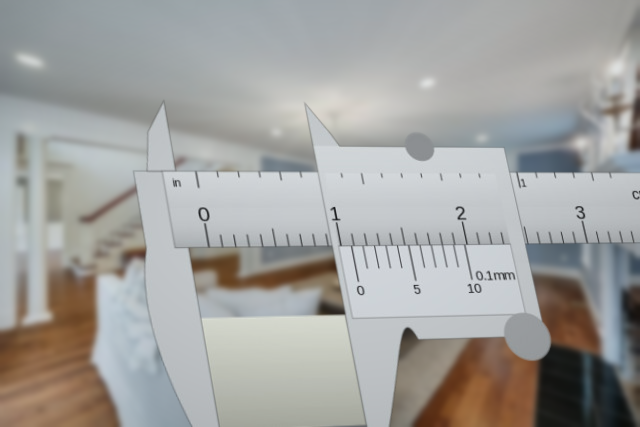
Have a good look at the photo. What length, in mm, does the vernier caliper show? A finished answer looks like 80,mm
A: 10.8,mm
